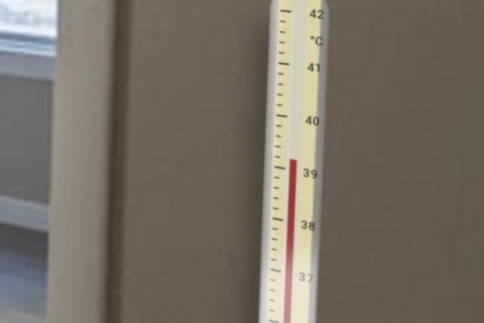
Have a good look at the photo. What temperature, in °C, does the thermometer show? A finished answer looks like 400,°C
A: 39.2,°C
